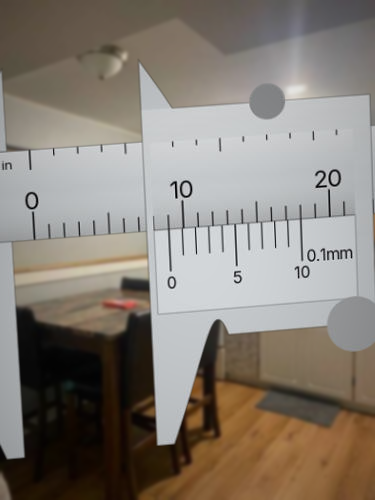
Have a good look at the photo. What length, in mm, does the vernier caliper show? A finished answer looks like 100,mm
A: 9.0,mm
